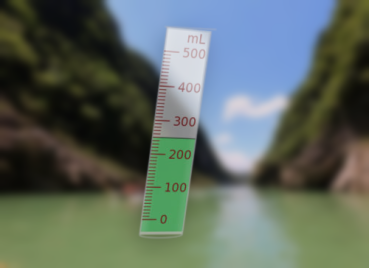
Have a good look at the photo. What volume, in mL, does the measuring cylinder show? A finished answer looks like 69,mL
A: 250,mL
